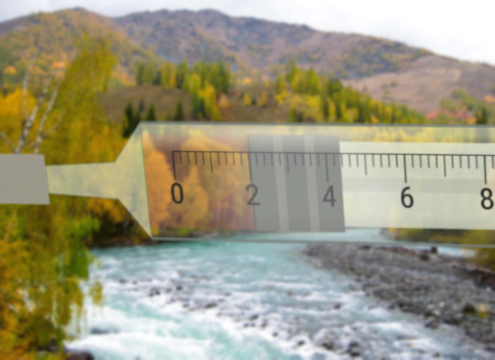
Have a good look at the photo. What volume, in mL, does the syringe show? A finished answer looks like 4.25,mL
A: 2,mL
